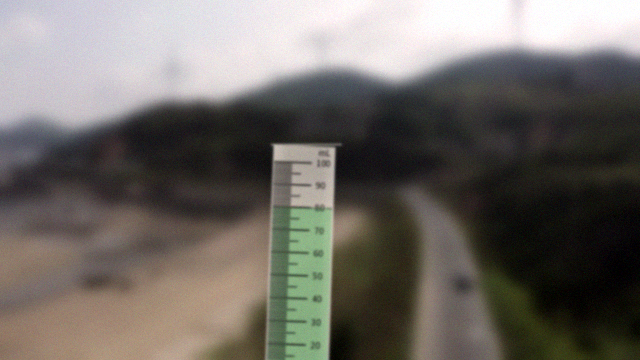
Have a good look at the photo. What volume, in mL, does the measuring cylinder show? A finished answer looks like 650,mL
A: 80,mL
